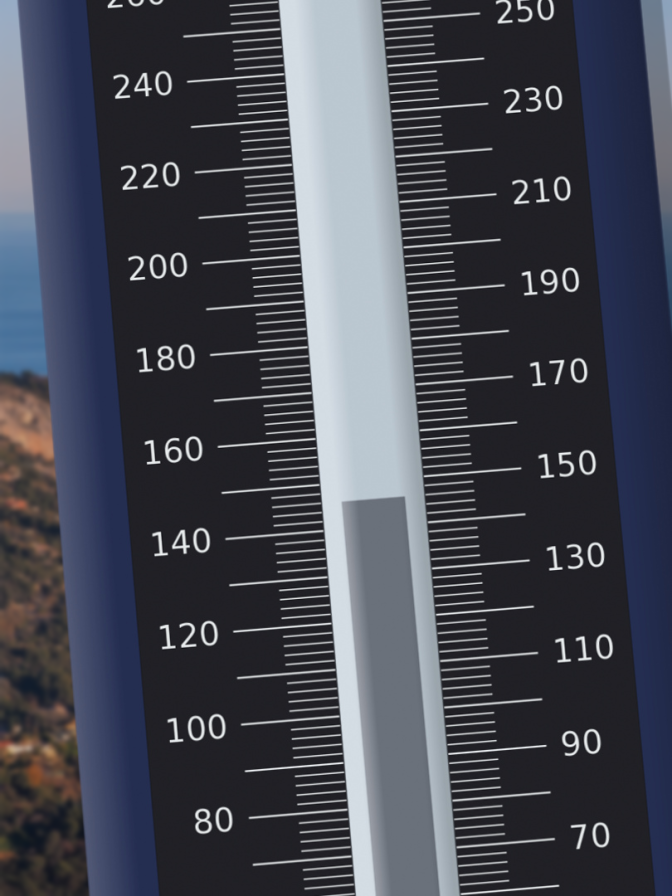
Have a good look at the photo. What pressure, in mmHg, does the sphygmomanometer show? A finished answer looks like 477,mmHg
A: 146,mmHg
